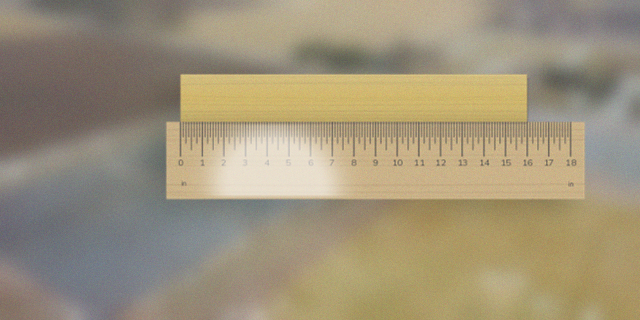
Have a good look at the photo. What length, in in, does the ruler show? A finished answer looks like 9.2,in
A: 16,in
